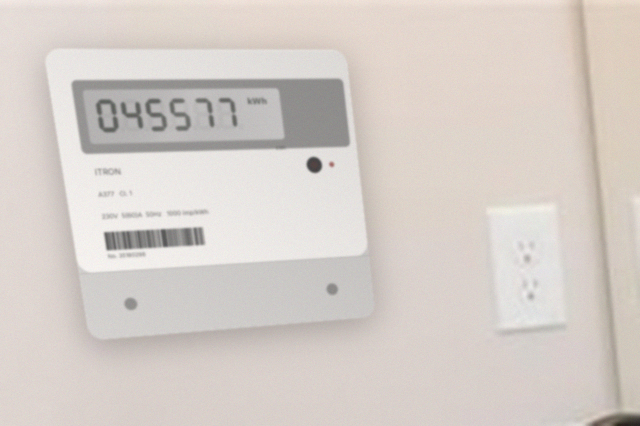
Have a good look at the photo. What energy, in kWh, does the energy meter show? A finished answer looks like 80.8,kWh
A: 45577,kWh
